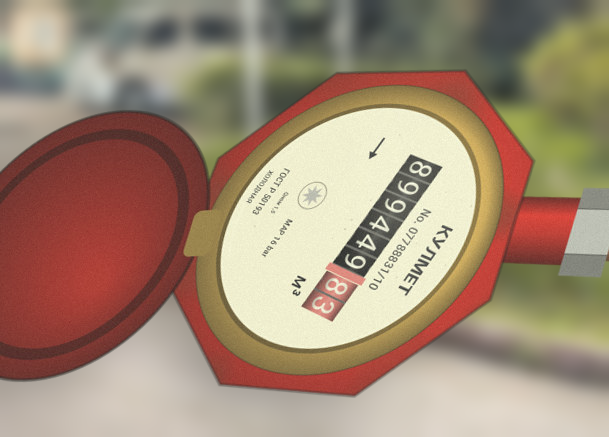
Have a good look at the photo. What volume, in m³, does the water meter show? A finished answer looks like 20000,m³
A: 899449.83,m³
